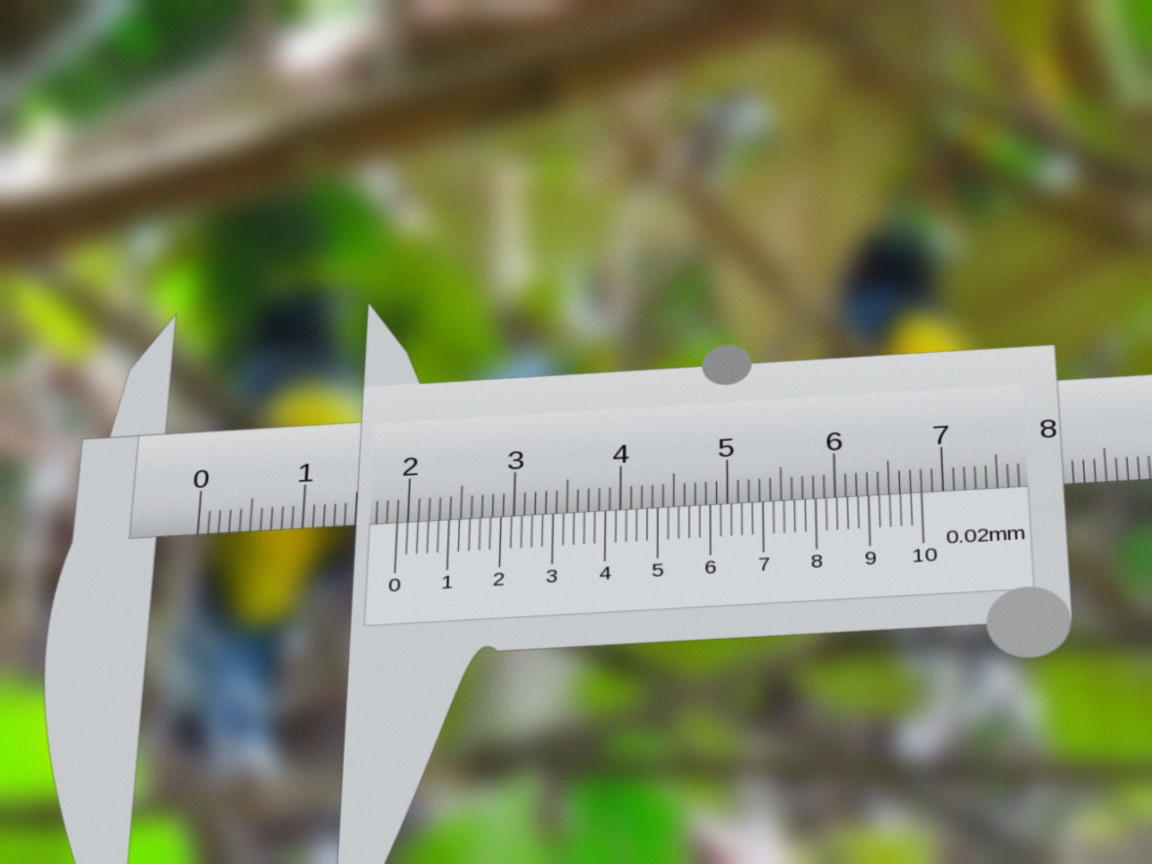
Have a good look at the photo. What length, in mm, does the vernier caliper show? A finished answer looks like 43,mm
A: 19.0,mm
